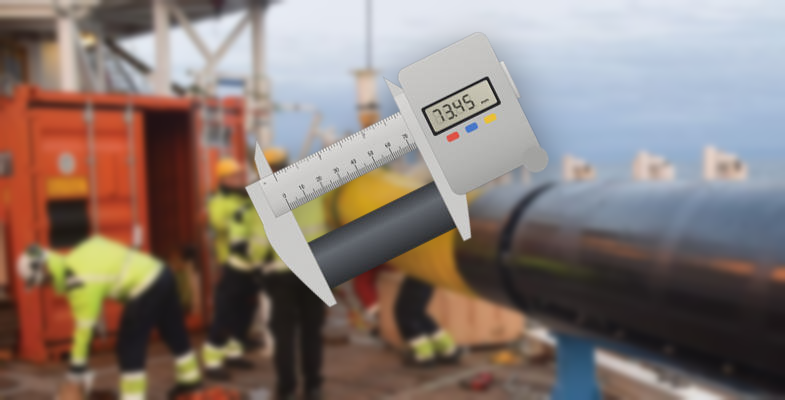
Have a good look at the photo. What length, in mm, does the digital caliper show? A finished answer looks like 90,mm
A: 73.45,mm
